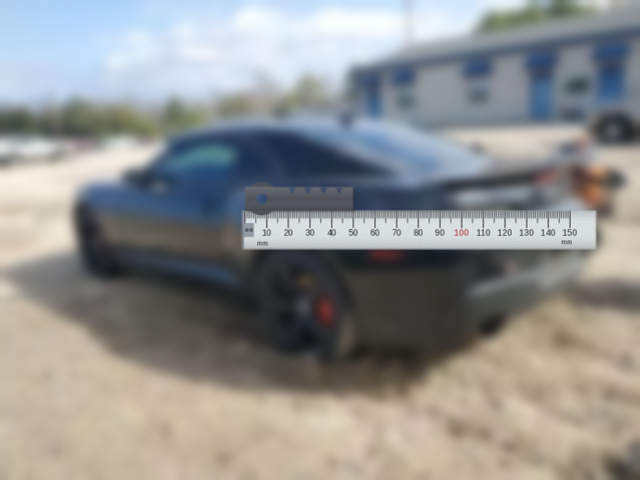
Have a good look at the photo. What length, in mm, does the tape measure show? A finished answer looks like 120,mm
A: 50,mm
